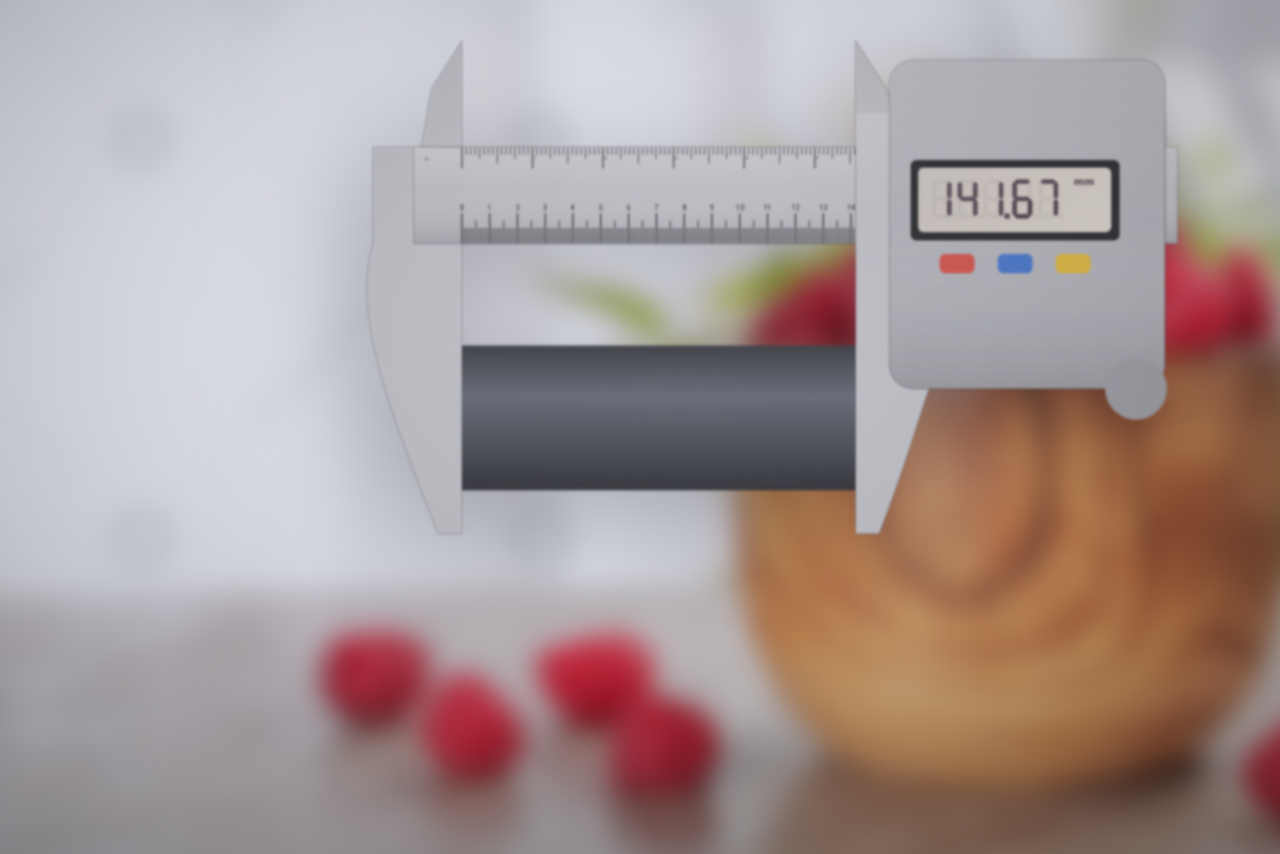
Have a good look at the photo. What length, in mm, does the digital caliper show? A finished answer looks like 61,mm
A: 141.67,mm
